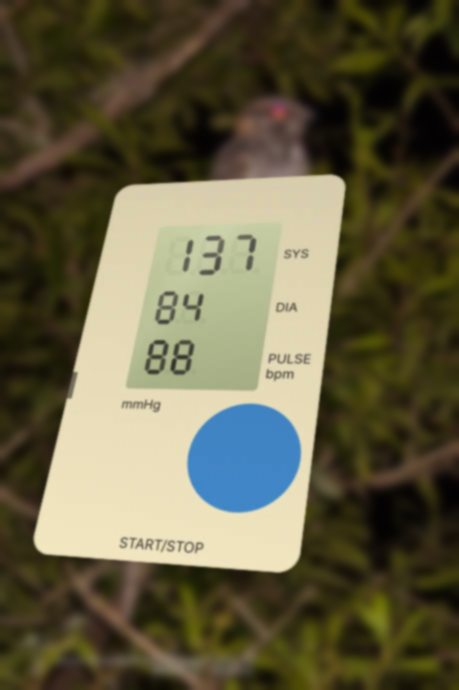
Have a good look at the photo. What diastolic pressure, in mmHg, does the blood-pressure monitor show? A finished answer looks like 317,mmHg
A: 84,mmHg
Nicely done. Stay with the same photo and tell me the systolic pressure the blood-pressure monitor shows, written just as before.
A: 137,mmHg
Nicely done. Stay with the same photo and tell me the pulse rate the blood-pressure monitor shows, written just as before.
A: 88,bpm
